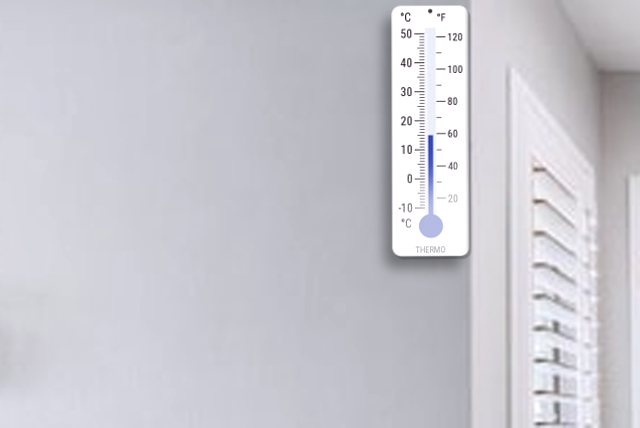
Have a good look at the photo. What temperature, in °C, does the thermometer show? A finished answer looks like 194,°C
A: 15,°C
